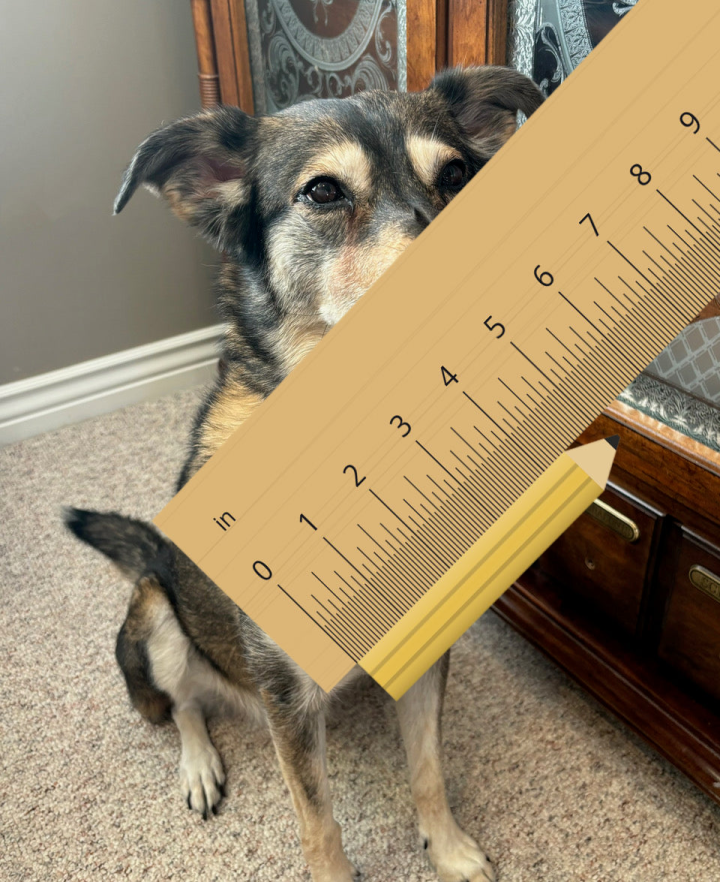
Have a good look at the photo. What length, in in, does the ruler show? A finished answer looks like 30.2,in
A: 5.125,in
